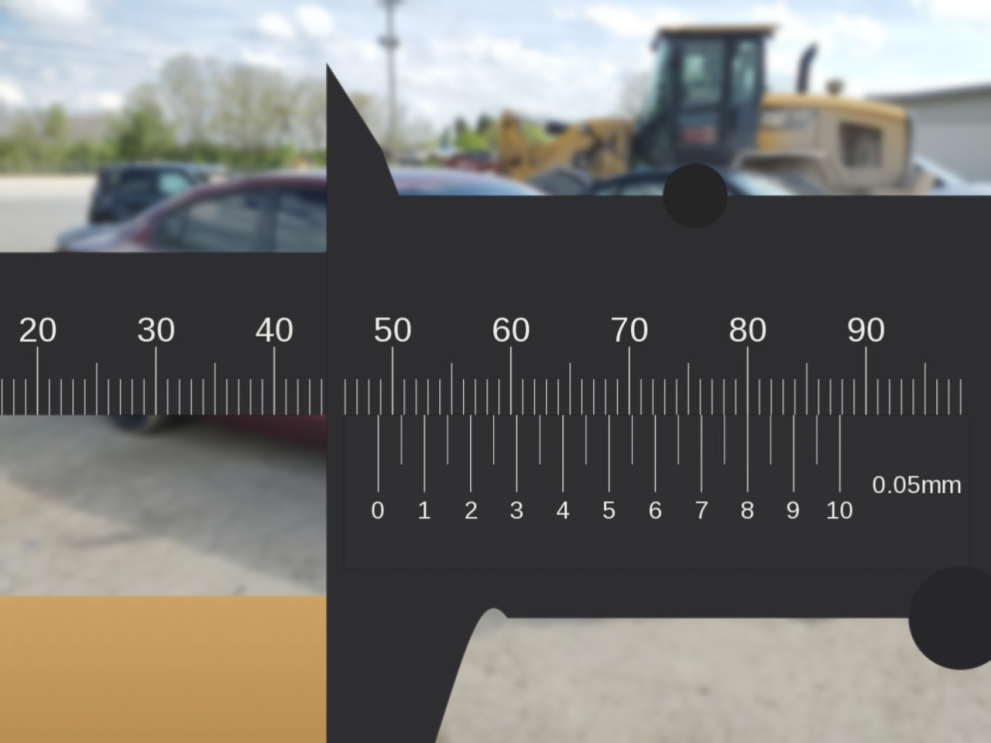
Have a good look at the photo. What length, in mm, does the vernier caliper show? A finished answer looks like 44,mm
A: 48.8,mm
